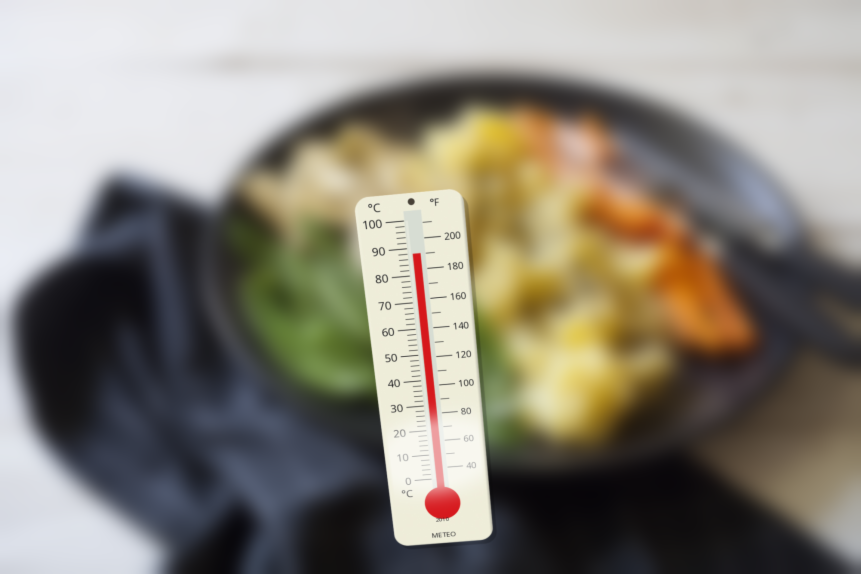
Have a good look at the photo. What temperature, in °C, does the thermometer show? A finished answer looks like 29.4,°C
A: 88,°C
